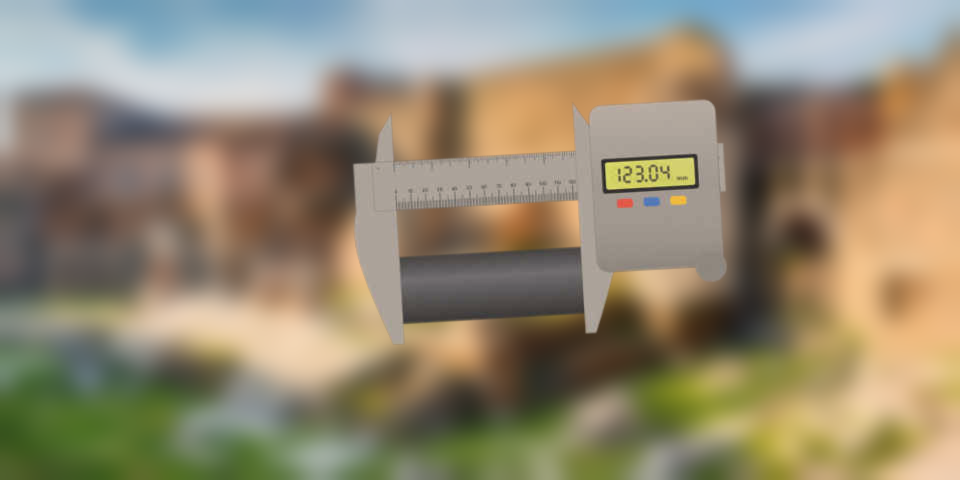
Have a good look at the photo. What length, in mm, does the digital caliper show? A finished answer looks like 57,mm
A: 123.04,mm
